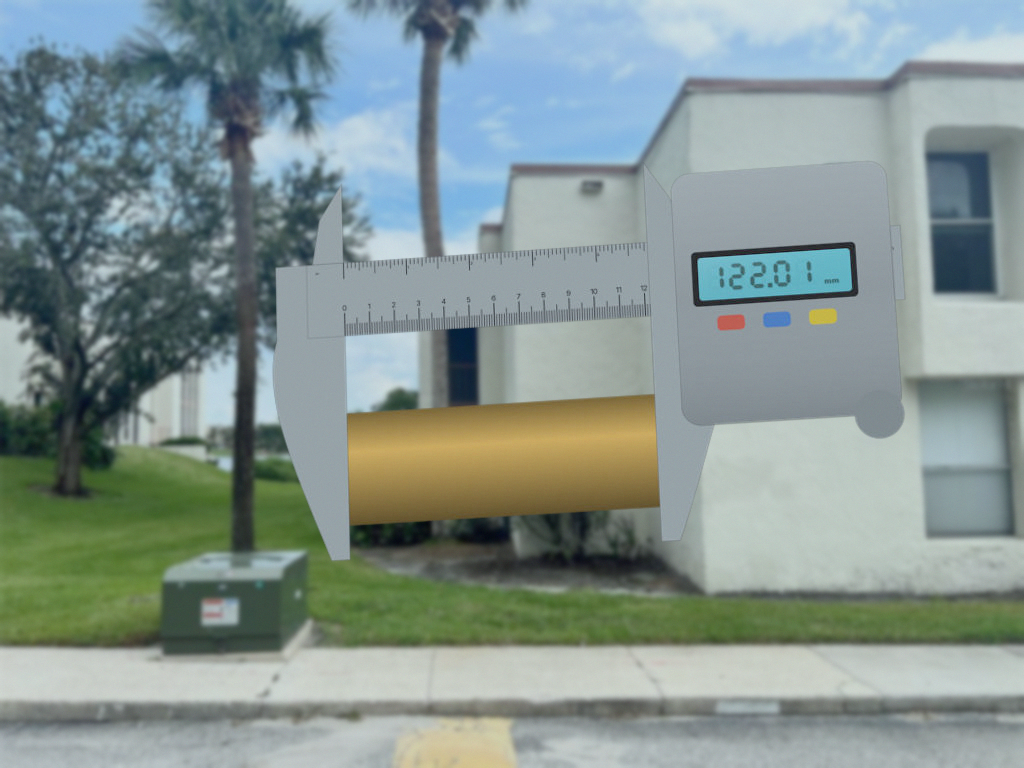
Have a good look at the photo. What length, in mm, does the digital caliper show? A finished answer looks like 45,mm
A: 122.01,mm
